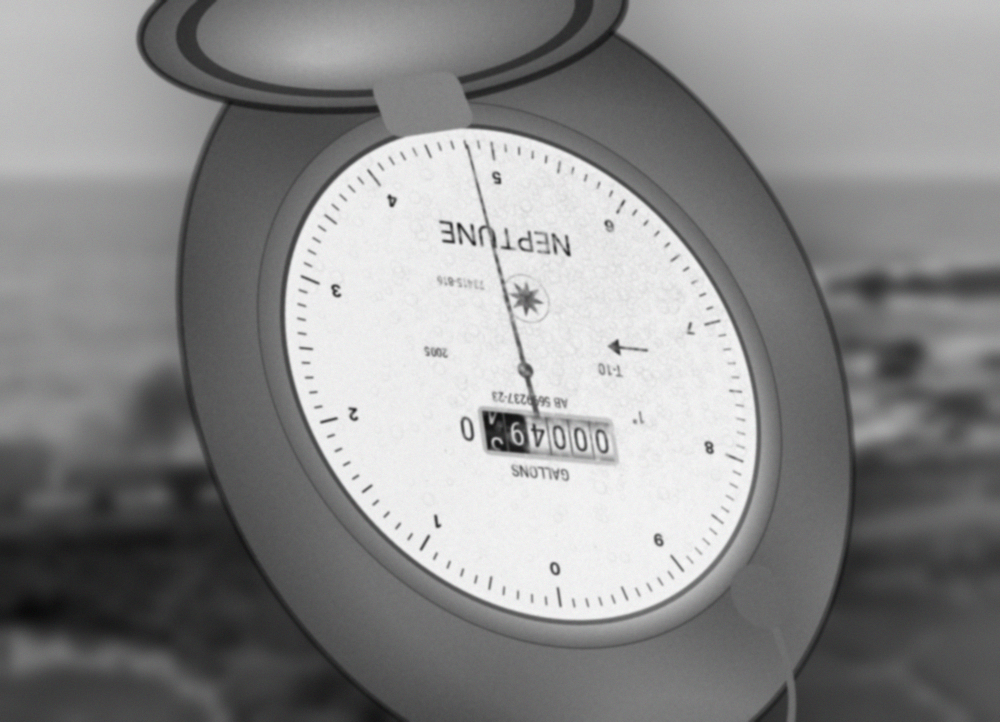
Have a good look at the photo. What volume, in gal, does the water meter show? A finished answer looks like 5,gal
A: 4934.8,gal
